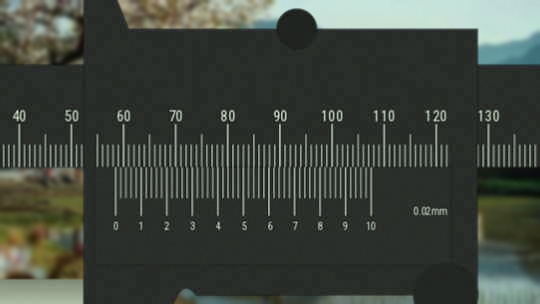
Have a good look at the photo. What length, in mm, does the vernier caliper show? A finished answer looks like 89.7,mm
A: 58.5,mm
